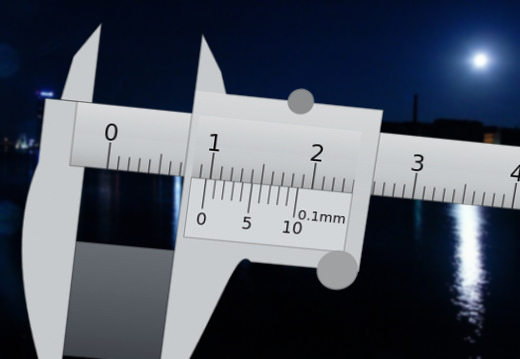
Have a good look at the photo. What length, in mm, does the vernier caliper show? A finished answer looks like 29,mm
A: 9.6,mm
